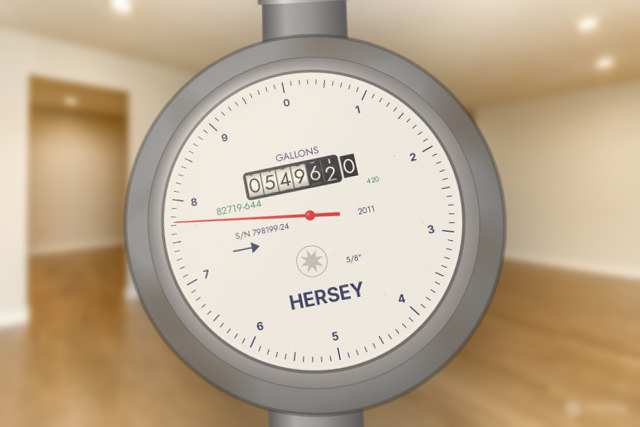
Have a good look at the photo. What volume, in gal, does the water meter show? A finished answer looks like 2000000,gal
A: 549617.7,gal
